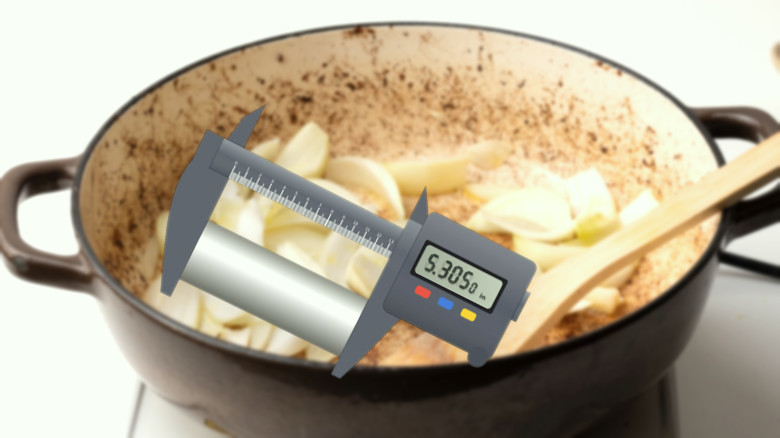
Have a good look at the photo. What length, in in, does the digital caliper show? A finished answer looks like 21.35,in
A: 5.3050,in
